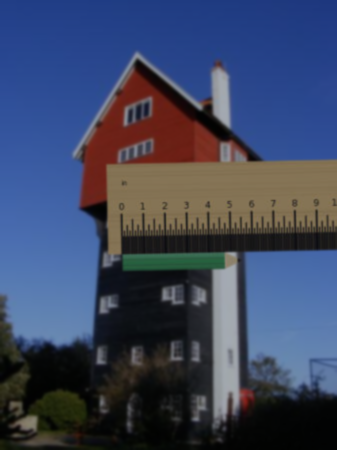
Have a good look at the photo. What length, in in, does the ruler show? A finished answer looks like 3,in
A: 5.5,in
